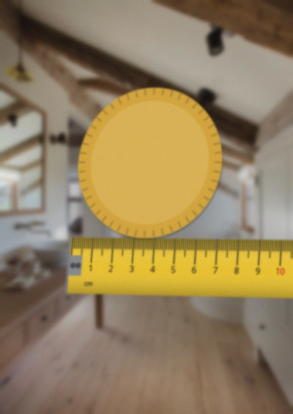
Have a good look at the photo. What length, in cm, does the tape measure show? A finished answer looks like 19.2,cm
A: 7,cm
